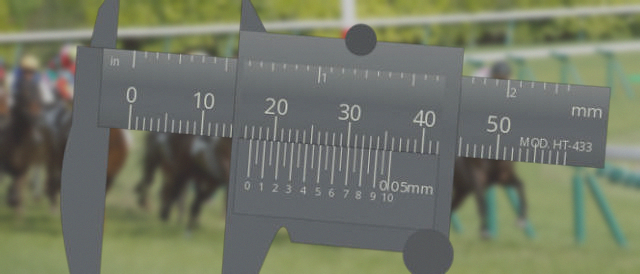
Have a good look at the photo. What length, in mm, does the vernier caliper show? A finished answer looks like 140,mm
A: 16.8,mm
